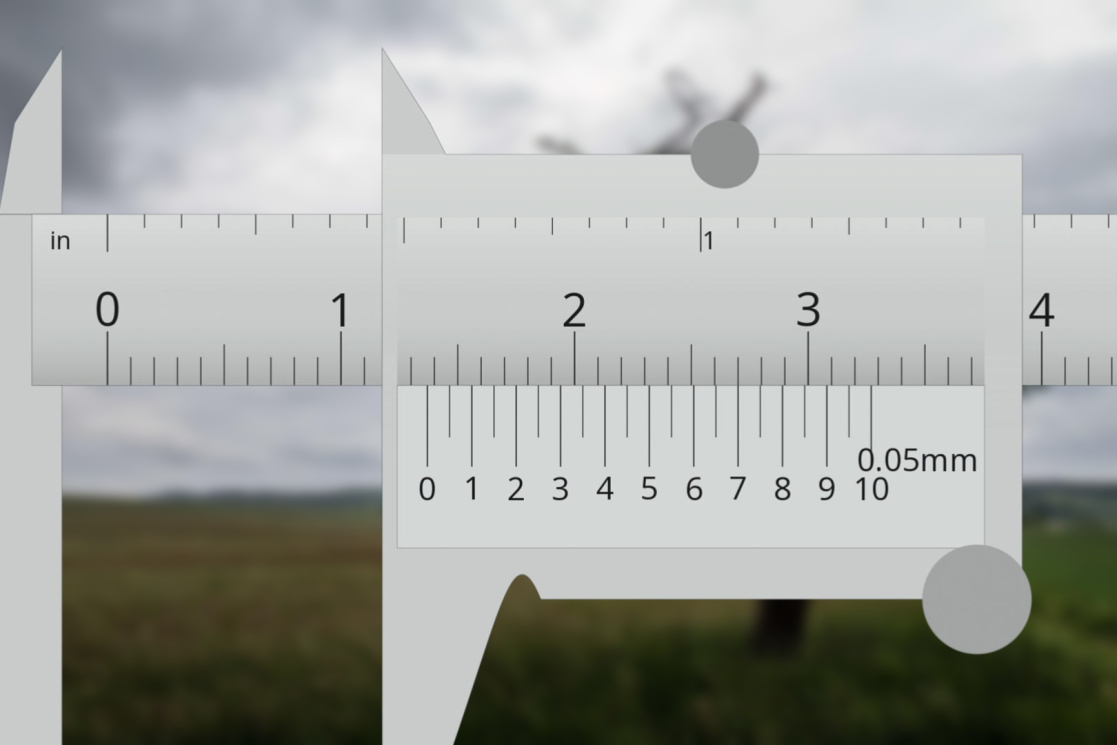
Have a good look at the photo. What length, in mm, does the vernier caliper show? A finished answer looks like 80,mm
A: 13.70,mm
